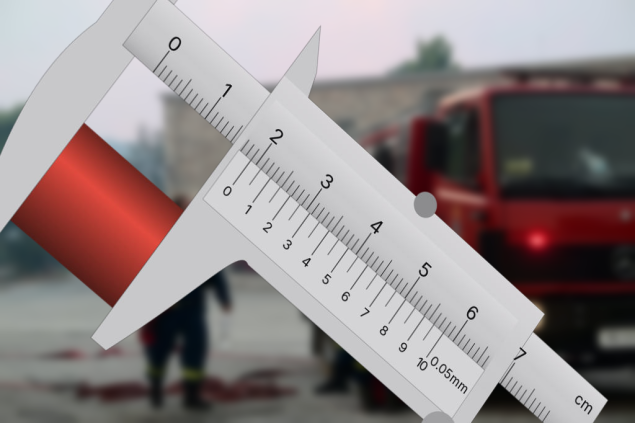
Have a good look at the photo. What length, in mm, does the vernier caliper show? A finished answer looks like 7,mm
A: 19.0,mm
